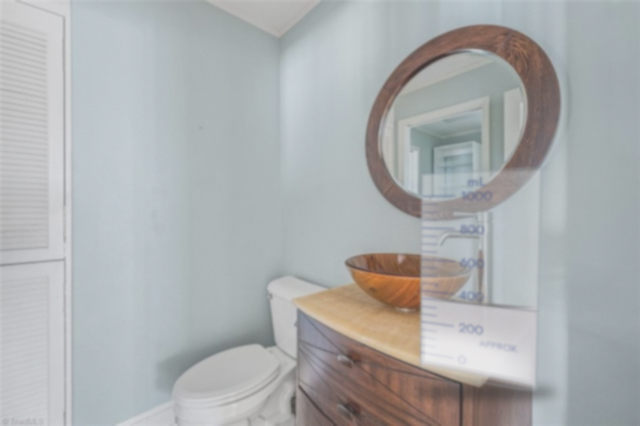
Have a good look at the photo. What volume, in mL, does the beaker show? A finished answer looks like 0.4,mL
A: 350,mL
